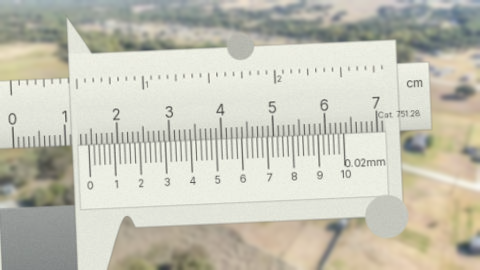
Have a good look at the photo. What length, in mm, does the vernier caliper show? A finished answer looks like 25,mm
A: 14.5,mm
